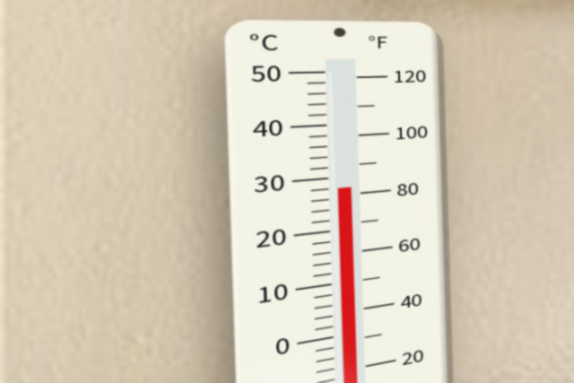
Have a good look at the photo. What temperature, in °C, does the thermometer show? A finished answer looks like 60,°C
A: 28,°C
